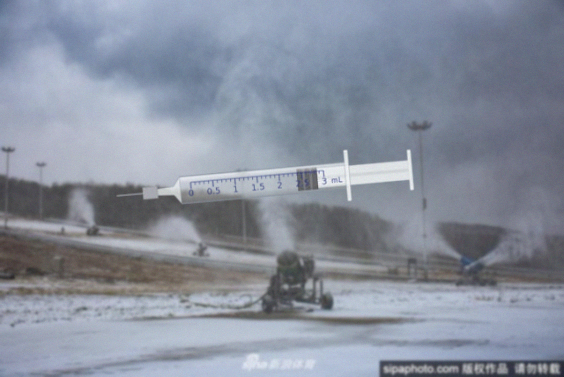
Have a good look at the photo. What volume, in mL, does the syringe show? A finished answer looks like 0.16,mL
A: 2.4,mL
